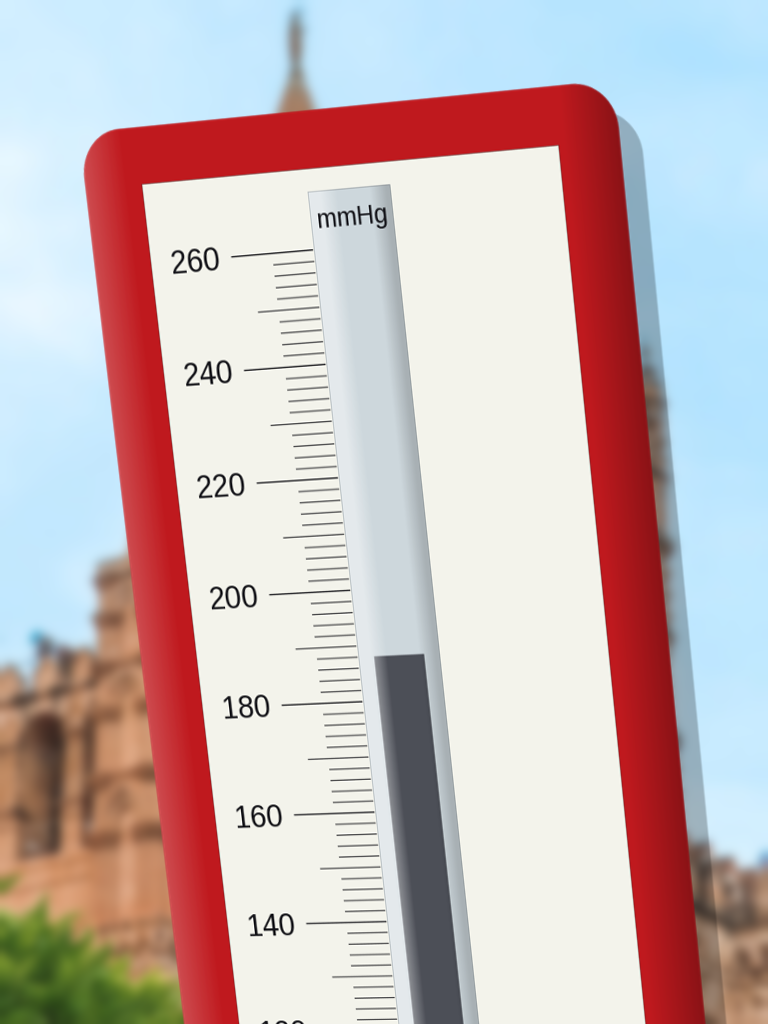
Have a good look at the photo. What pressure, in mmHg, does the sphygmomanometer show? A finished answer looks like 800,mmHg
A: 188,mmHg
